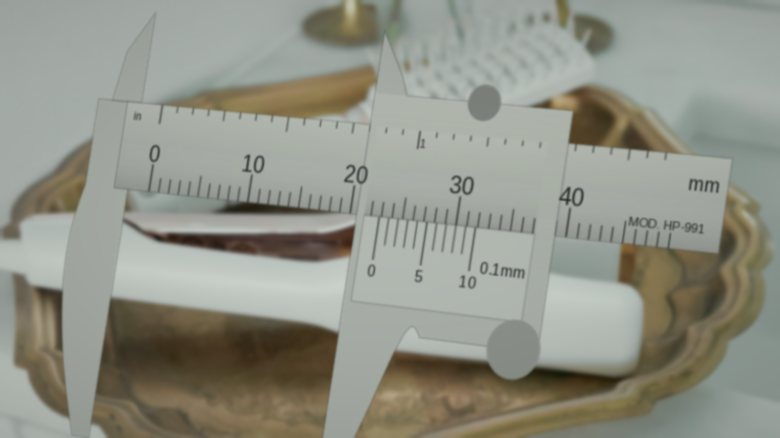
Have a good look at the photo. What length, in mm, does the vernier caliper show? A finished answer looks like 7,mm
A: 22.8,mm
